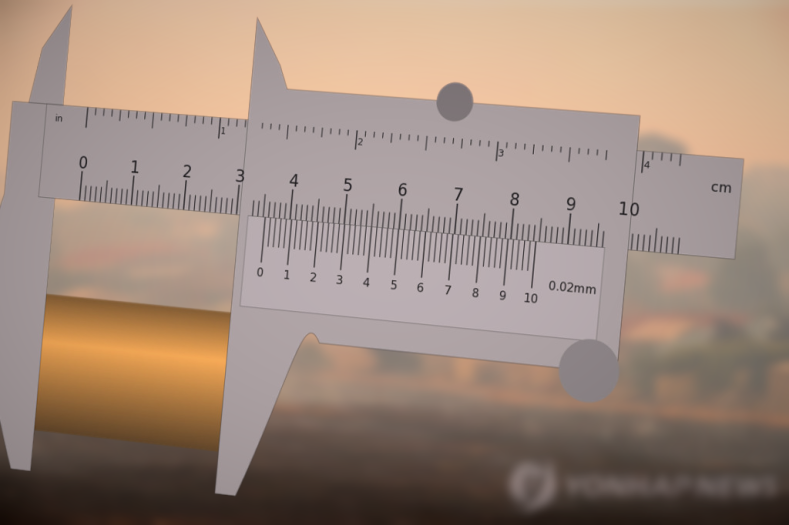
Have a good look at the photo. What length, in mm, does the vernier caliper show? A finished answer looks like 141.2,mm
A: 35.4,mm
